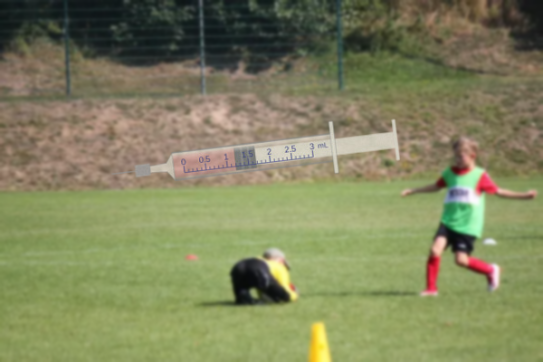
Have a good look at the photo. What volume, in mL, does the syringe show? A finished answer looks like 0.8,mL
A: 1.2,mL
